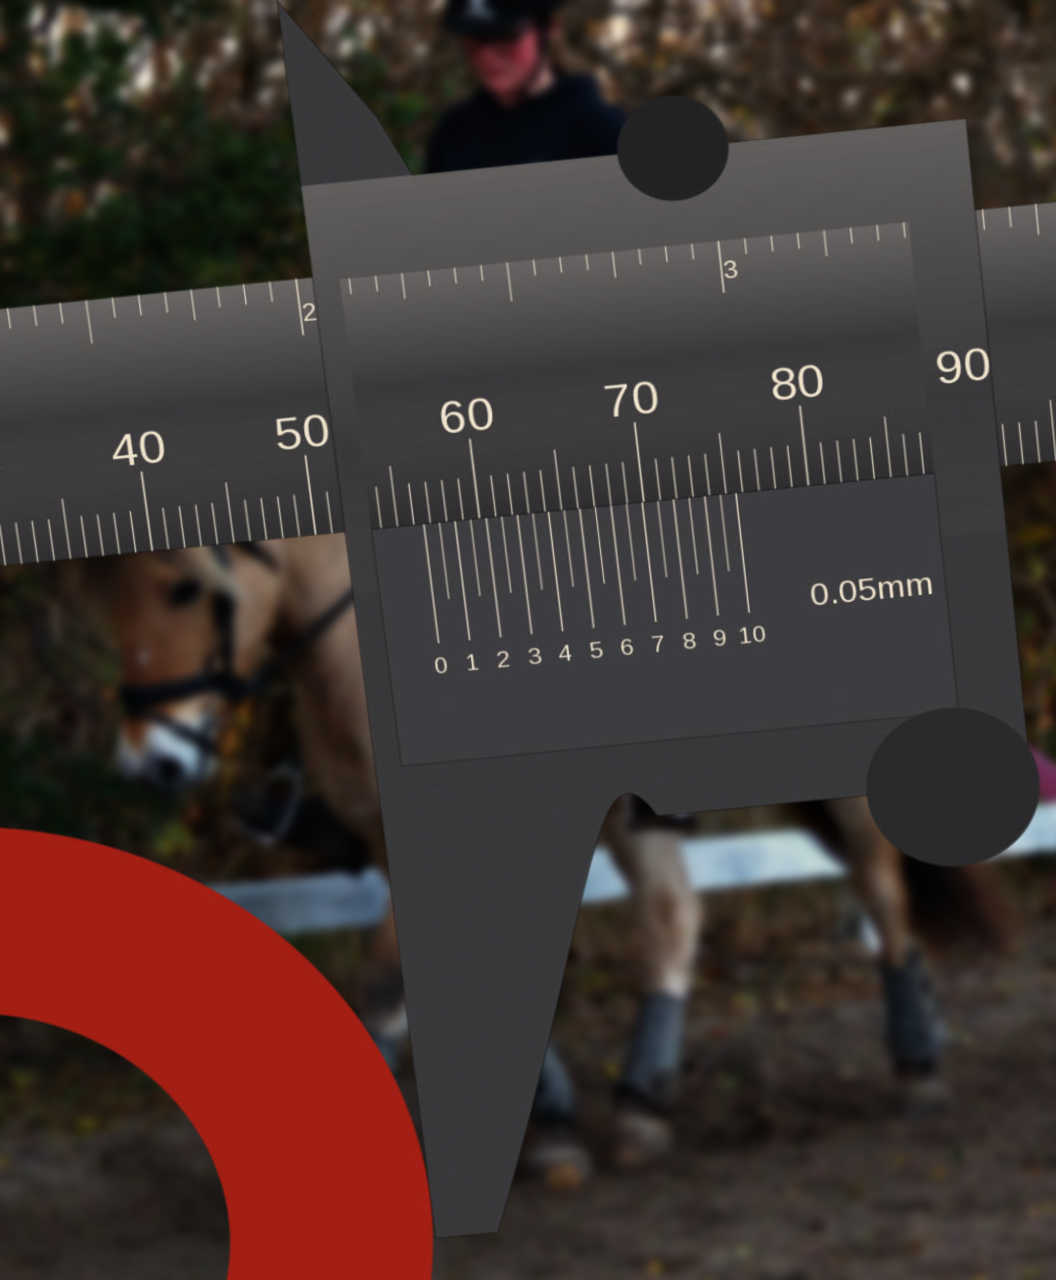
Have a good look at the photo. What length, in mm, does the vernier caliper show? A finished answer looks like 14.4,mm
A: 56.6,mm
